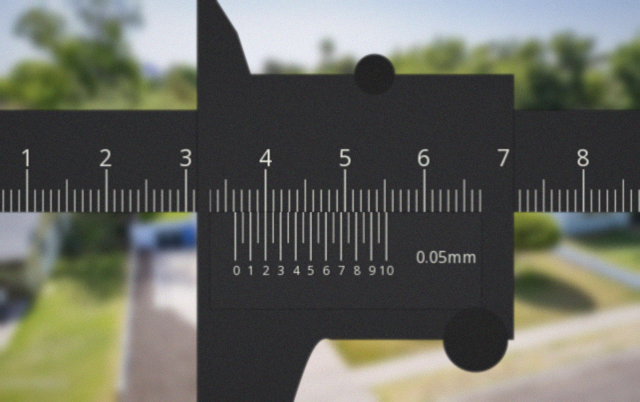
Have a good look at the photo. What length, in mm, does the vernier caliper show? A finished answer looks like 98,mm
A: 36.2,mm
